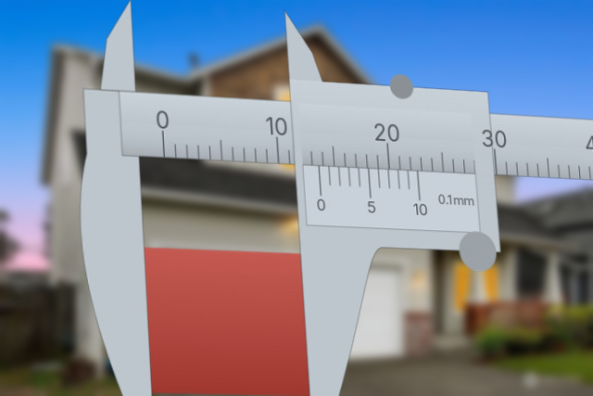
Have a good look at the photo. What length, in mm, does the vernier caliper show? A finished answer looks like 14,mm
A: 13.6,mm
